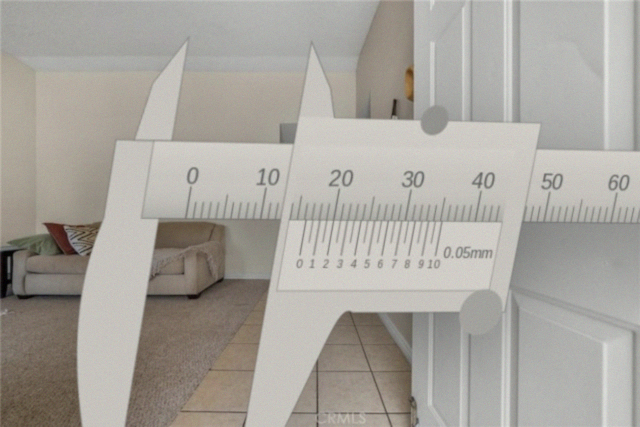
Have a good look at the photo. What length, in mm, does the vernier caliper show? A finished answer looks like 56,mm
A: 16.2,mm
